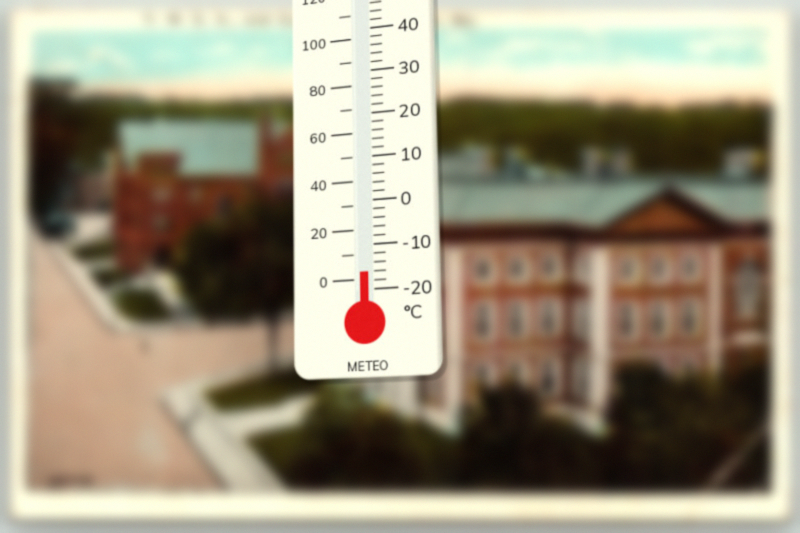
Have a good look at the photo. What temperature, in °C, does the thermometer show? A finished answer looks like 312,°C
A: -16,°C
